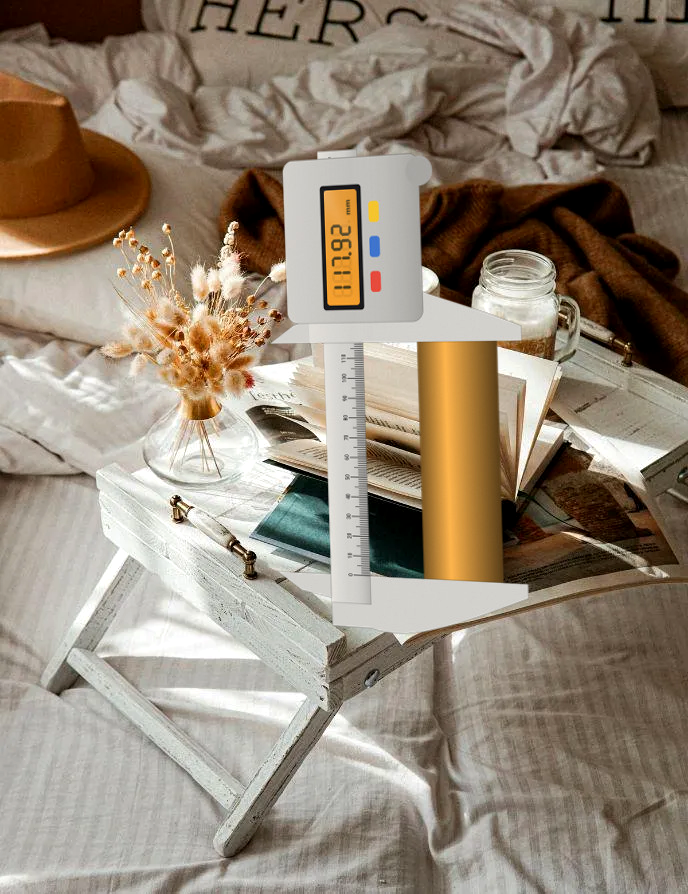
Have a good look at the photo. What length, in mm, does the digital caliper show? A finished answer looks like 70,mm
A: 117.92,mm
